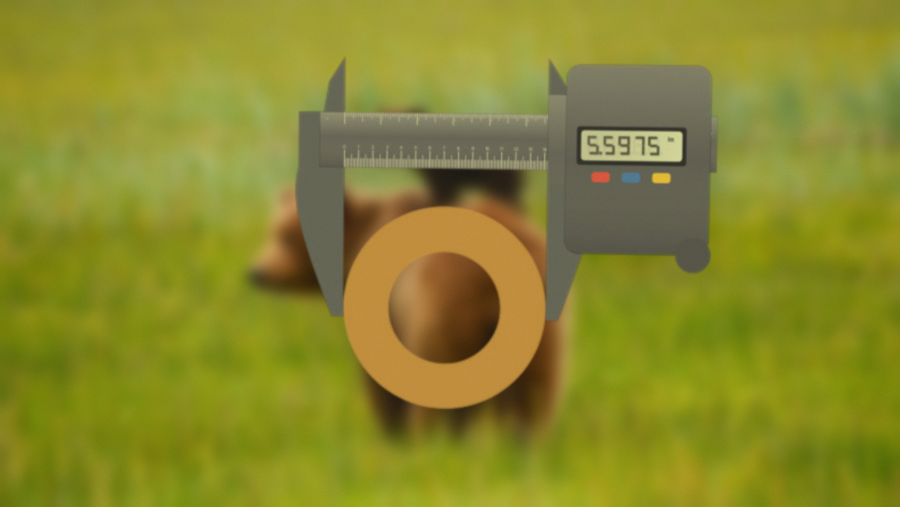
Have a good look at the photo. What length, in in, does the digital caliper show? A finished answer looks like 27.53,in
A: 5.5975,in
